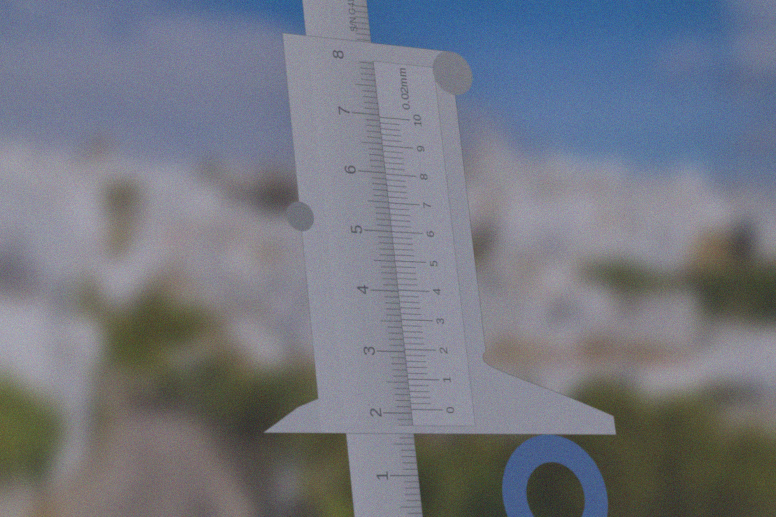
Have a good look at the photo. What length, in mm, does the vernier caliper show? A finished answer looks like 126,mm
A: 20.6,mm
